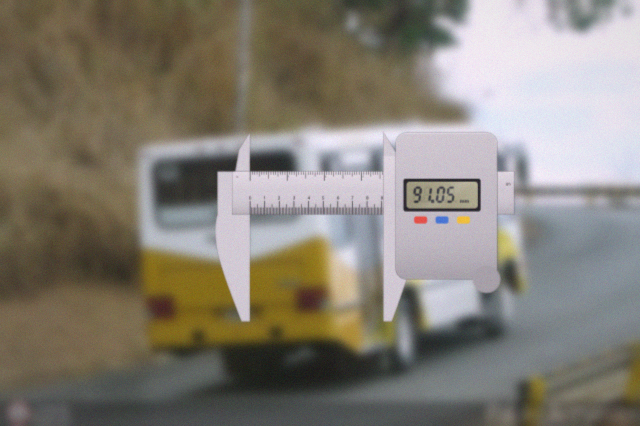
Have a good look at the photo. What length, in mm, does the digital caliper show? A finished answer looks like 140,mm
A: 91.05,mm
